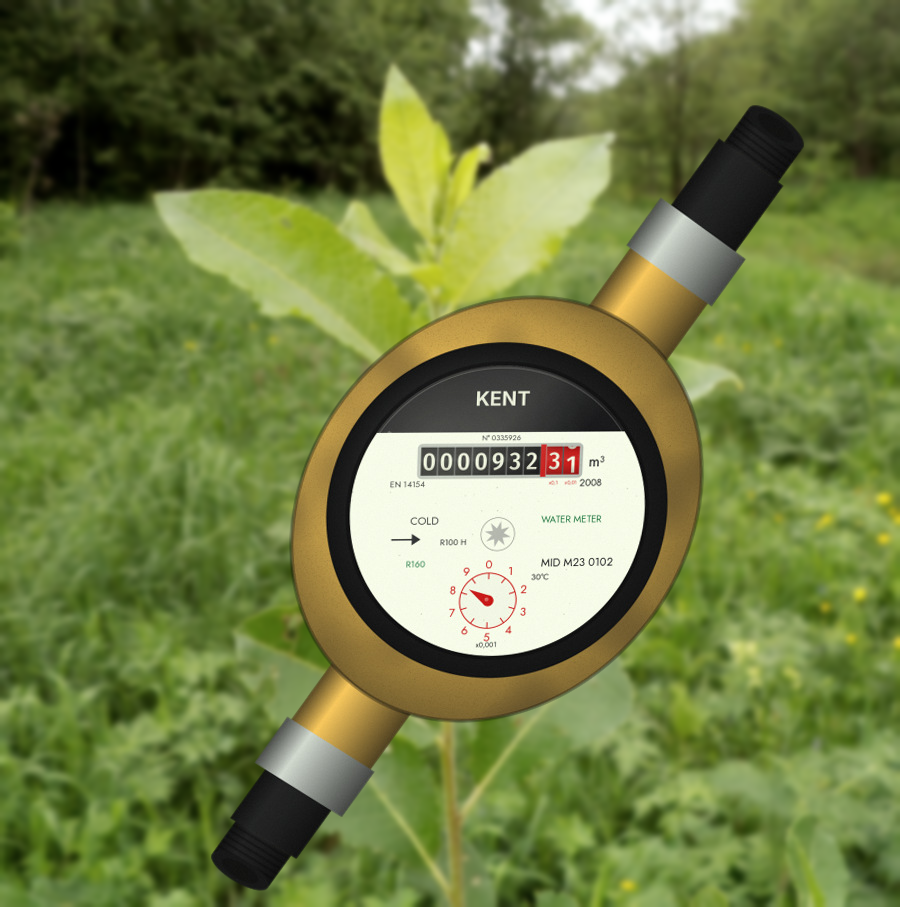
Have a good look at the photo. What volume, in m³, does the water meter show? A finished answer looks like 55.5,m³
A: 932.308,m³
